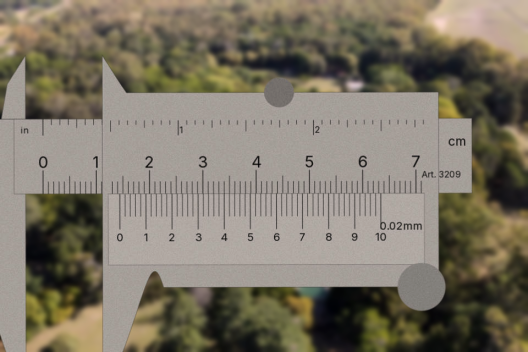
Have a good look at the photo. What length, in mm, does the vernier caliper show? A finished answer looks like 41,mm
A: 14.4,mm
